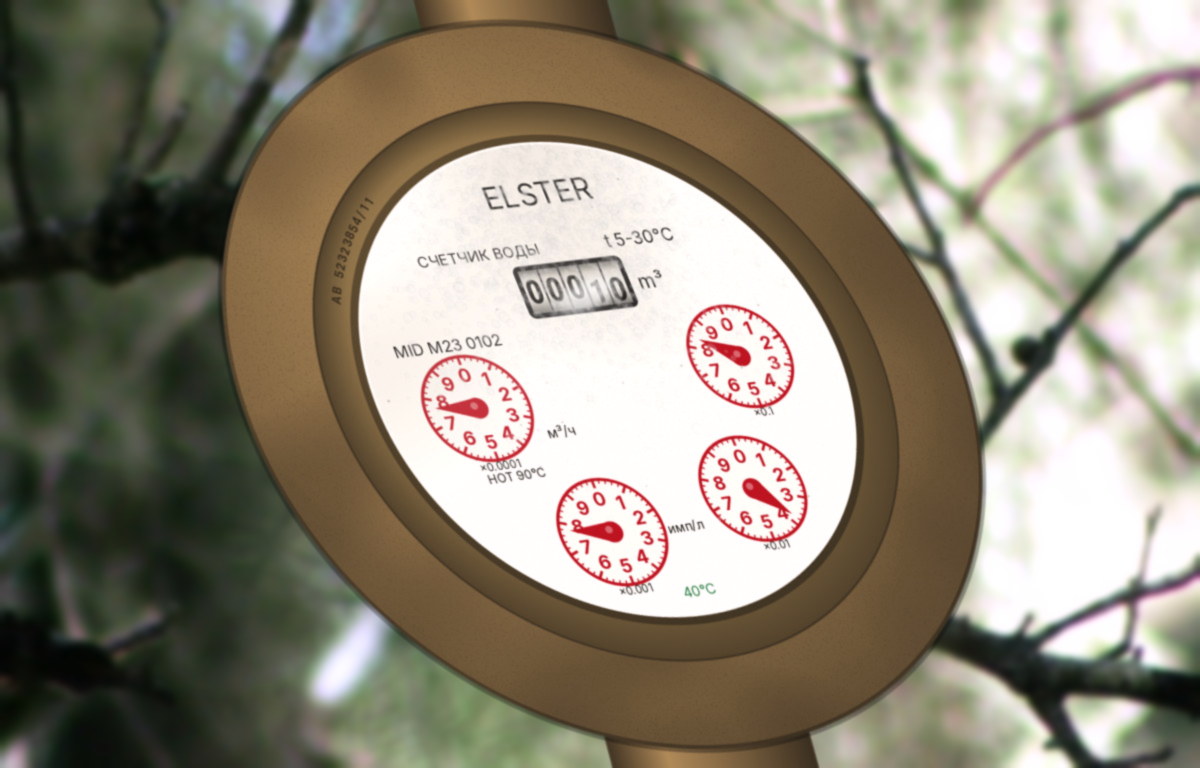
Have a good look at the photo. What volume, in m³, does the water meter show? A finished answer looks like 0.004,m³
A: 9.8377,m³
